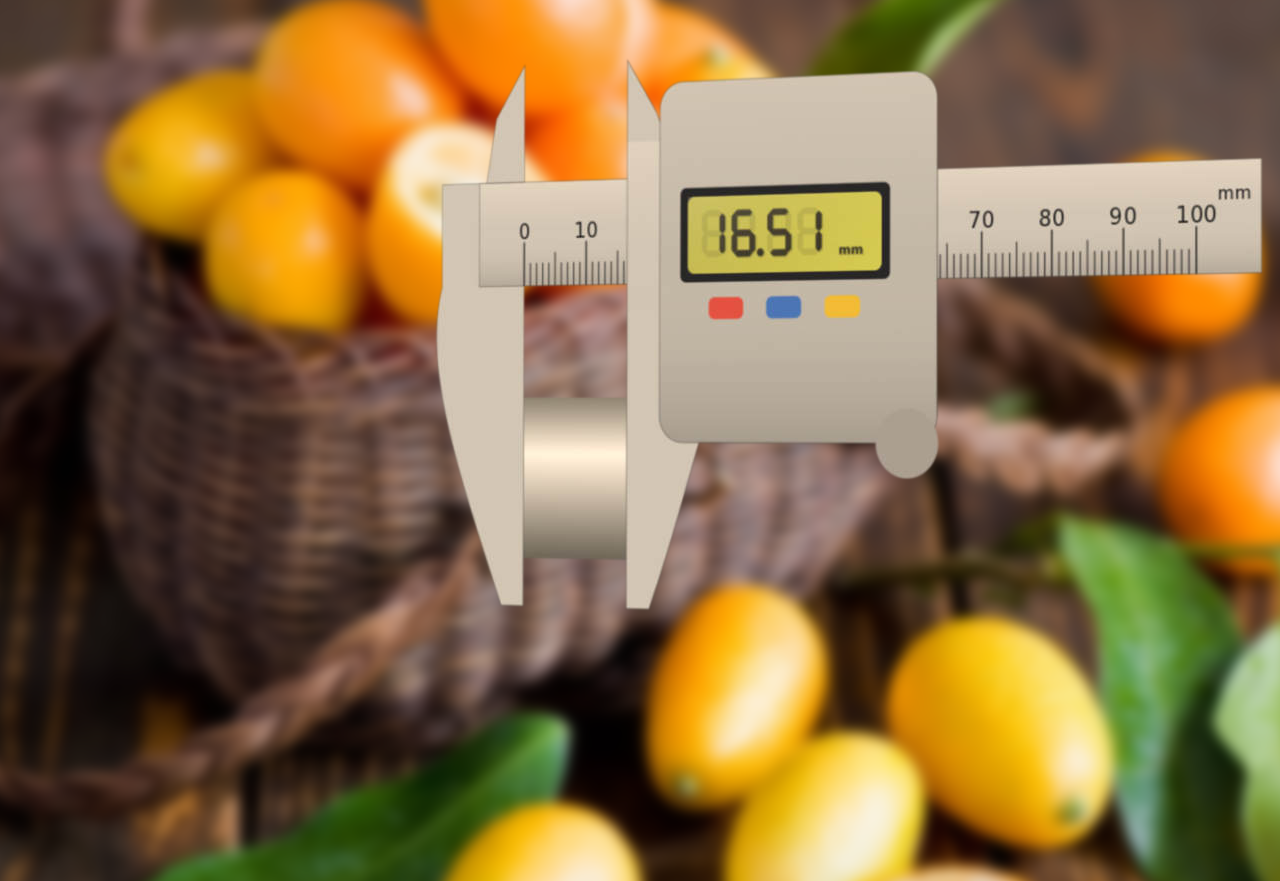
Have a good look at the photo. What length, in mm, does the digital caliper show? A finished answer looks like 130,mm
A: 16.51,mm
